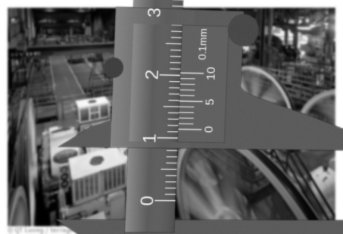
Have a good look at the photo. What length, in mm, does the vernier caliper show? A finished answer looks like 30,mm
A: 11.4,mm
